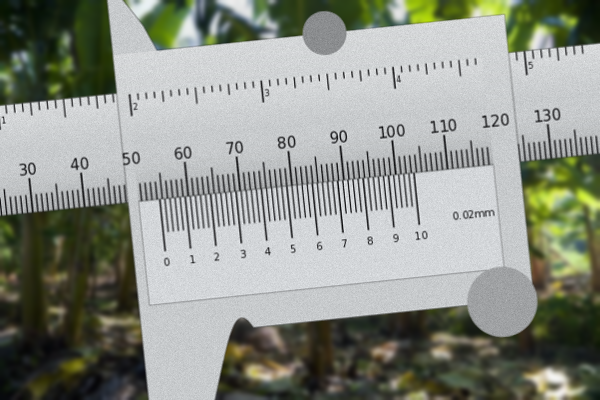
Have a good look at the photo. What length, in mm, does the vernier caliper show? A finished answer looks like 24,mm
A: 54.5,mm
